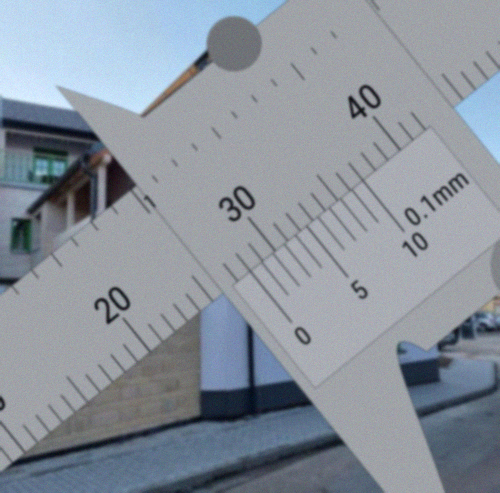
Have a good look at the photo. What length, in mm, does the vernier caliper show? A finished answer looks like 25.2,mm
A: 28.0,mm
